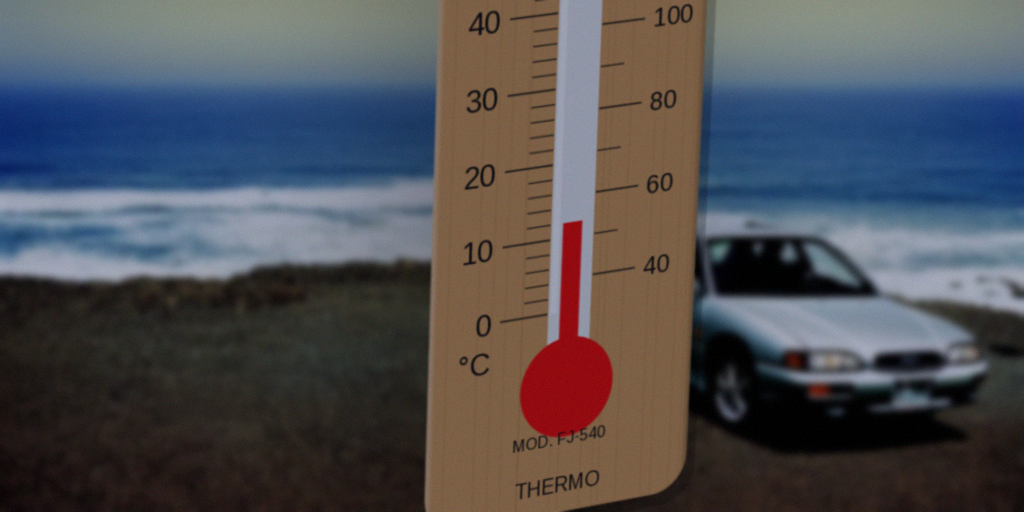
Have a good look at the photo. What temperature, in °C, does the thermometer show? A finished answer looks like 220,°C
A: 12,°C
